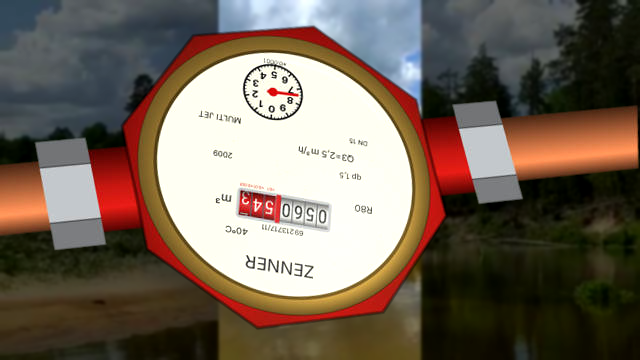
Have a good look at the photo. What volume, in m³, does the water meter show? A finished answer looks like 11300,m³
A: 560.5427,m³
